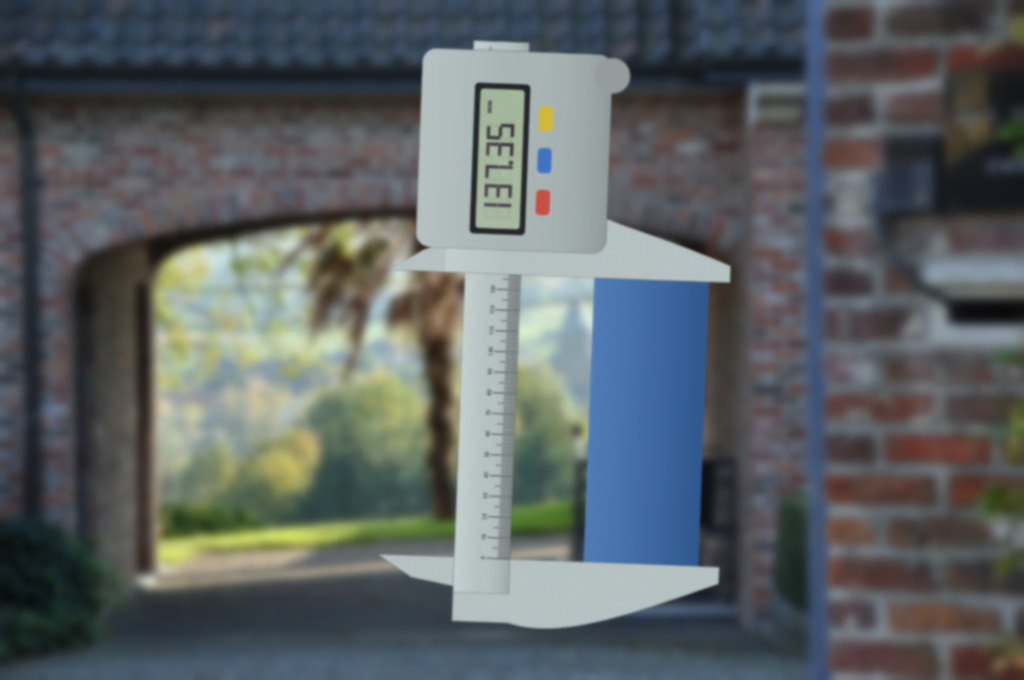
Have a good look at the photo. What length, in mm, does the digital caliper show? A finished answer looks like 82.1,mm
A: 137.35,mm
